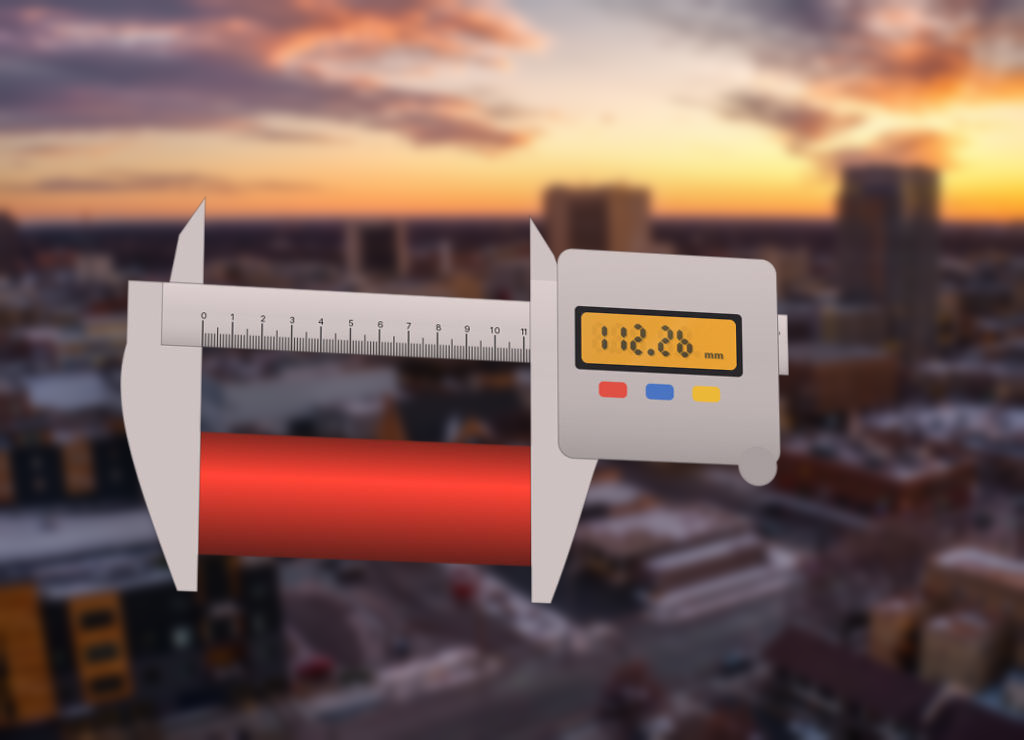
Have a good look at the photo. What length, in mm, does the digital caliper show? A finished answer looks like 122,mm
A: 112.26,mm
